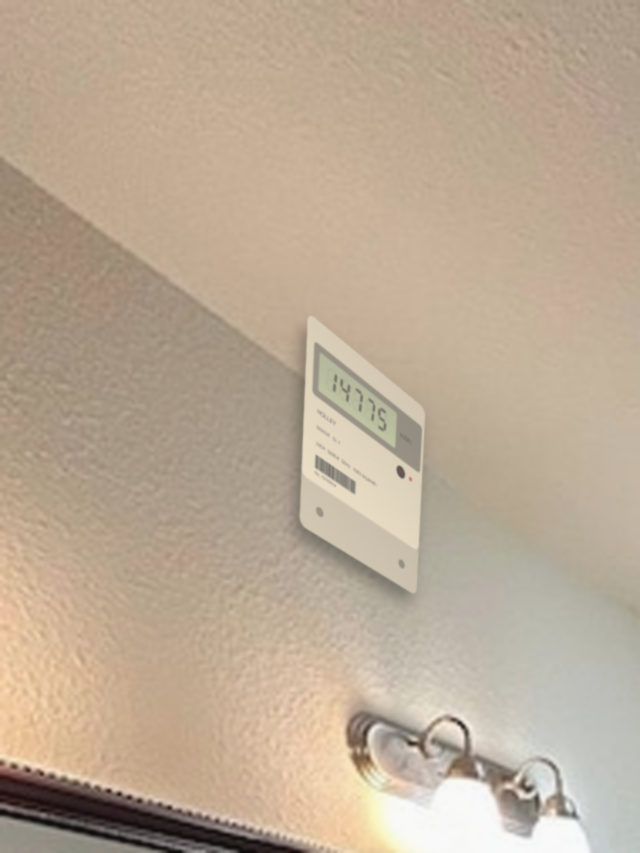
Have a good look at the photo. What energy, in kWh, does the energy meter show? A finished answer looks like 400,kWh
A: 14775,kWh
